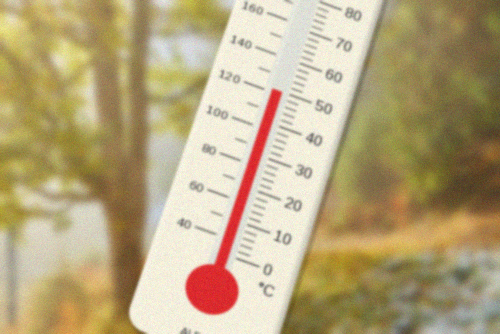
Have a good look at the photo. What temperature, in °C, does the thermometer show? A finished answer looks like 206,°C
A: 50,°C
